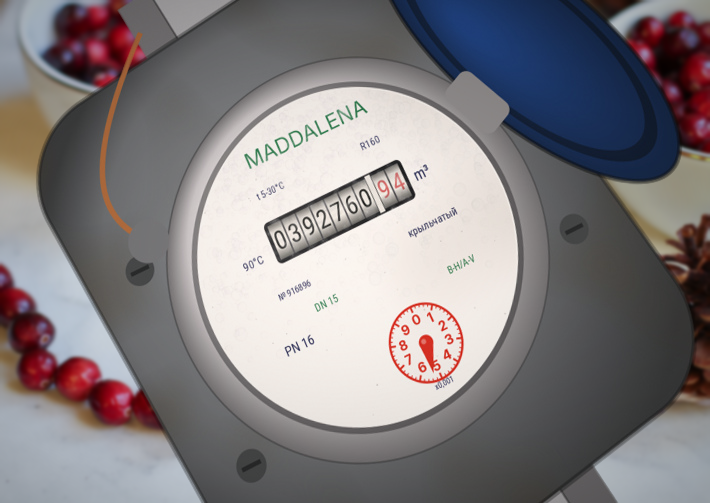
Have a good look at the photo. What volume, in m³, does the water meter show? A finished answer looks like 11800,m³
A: 392760.945,m³
